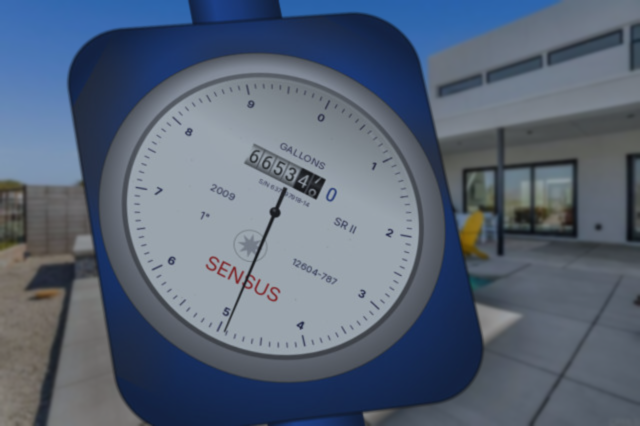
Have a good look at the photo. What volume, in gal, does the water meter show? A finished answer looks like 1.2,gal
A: 6653474.9,gal
